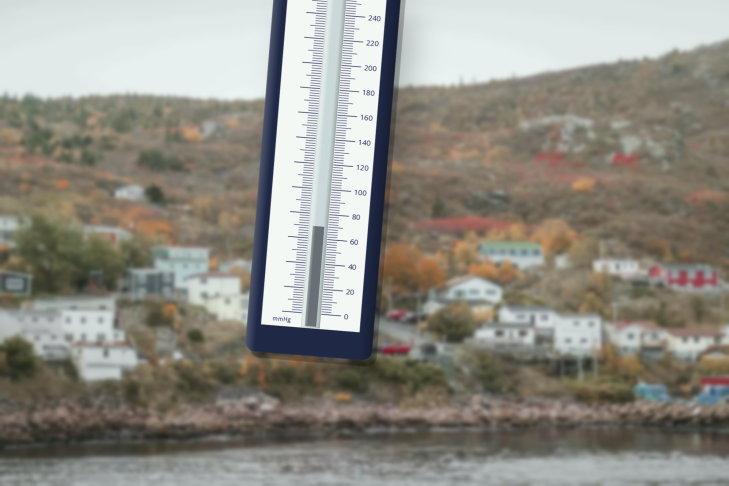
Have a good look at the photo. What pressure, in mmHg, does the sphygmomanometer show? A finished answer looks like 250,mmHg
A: 70,mmHg
